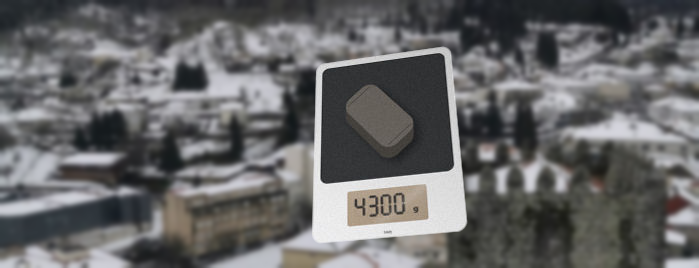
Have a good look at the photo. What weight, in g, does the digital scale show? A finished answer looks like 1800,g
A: 4300,g
